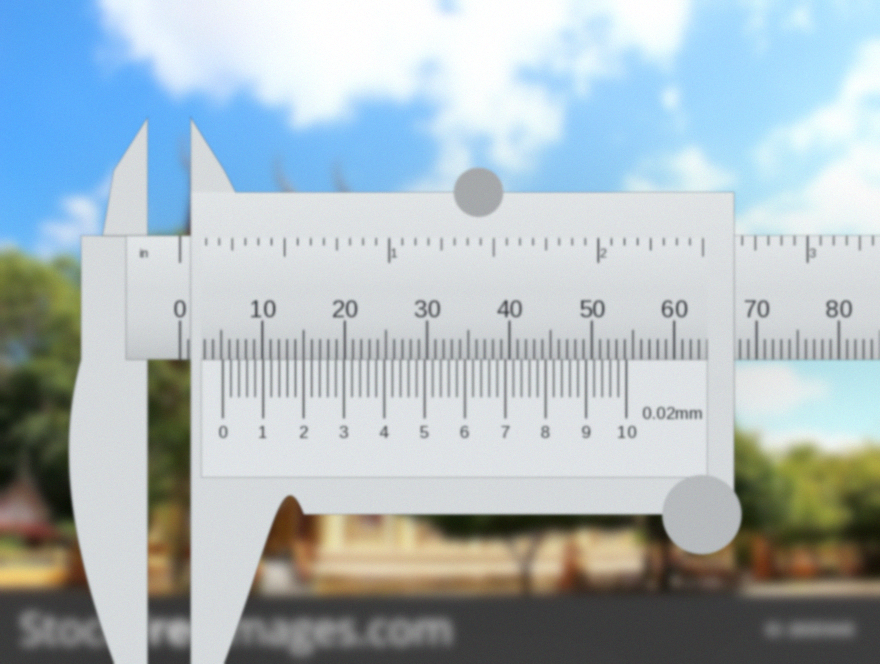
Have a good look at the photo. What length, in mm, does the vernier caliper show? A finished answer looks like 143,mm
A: 5.2,mm
